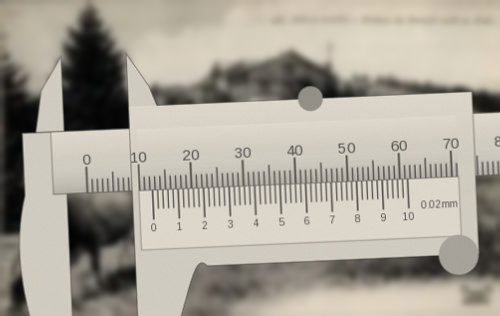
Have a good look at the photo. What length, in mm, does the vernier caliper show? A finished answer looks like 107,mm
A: 12.5,mm
